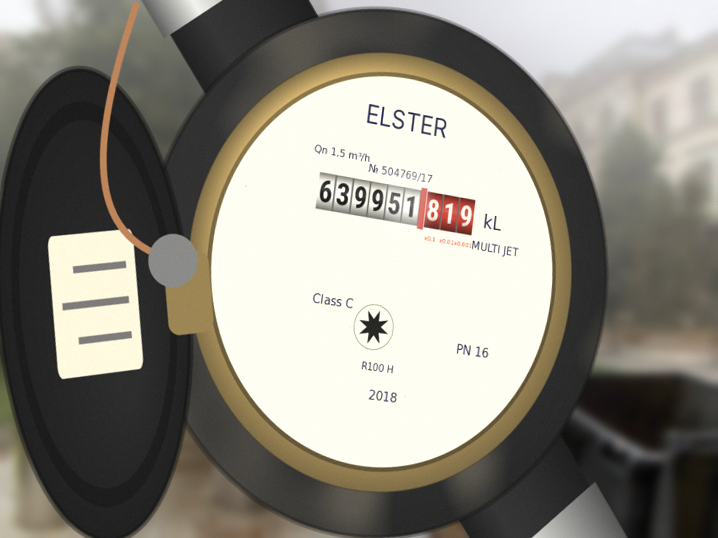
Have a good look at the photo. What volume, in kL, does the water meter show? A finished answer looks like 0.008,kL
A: 639951.819,kL
